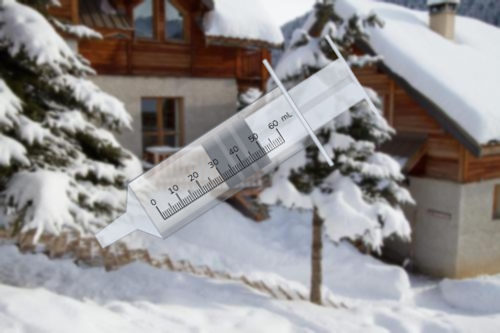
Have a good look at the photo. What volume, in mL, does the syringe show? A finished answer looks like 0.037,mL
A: 30,mL
